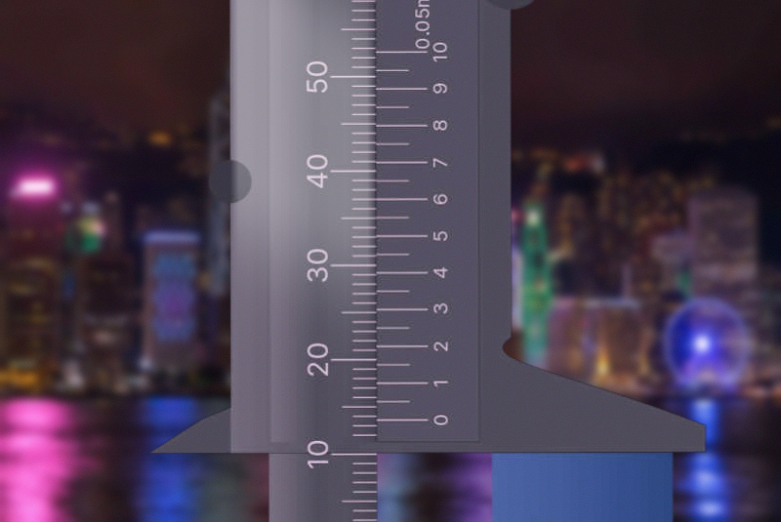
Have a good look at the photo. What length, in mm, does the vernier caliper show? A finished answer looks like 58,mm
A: 13.6,mm
